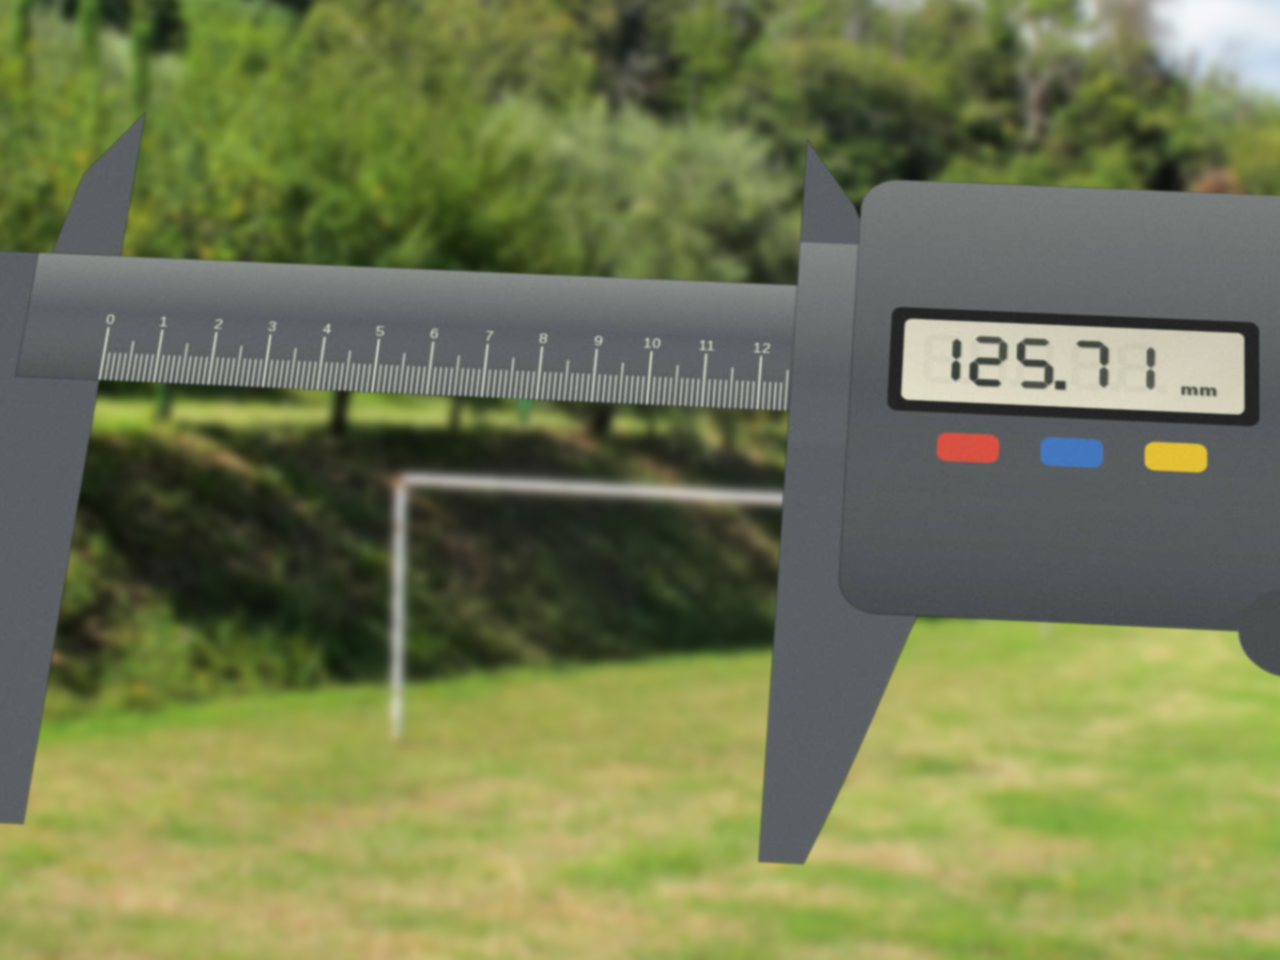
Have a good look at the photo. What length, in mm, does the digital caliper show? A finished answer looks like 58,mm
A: 125.71,mm
